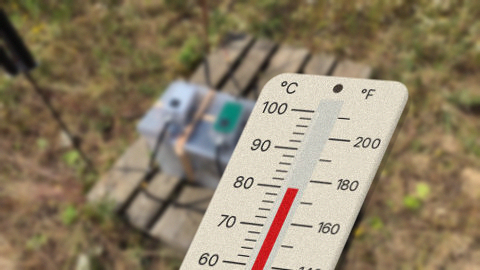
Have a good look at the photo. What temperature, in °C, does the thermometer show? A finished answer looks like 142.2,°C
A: 80,°C
